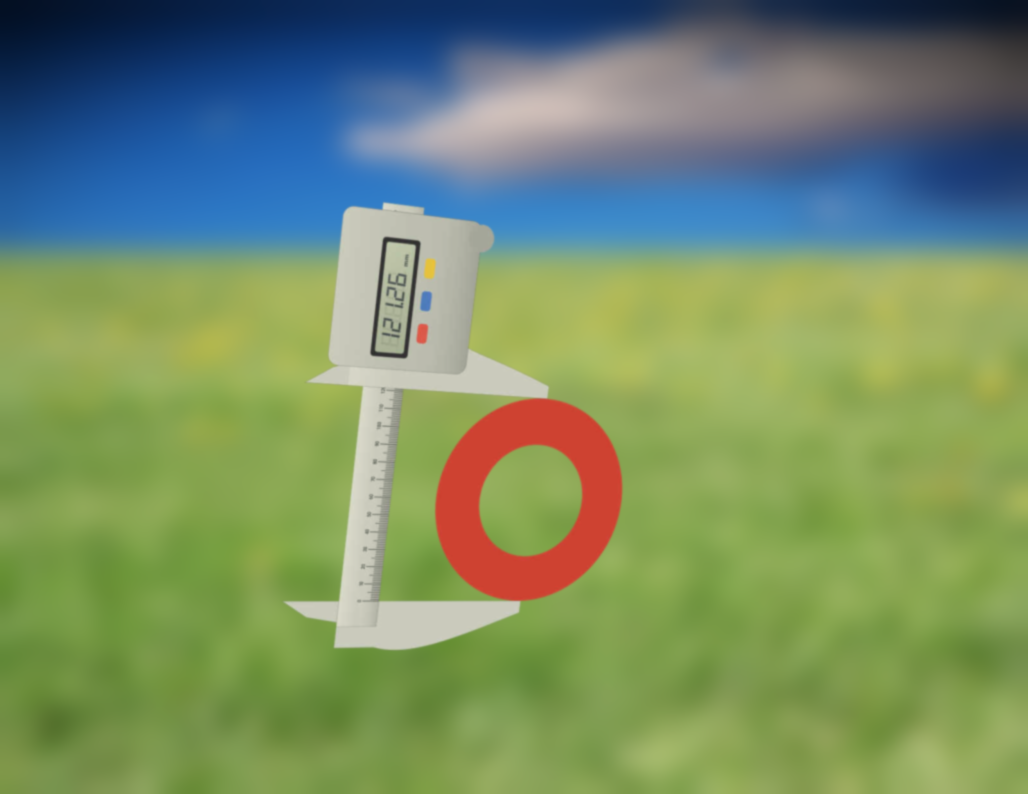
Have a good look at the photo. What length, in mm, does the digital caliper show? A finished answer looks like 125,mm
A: 121.26,mm
